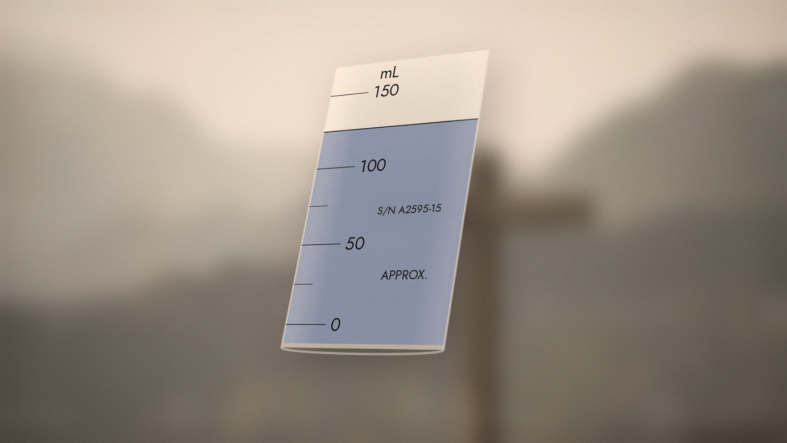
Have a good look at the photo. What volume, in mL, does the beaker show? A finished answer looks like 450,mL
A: 125,mL
